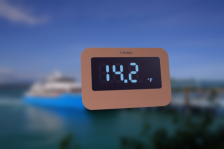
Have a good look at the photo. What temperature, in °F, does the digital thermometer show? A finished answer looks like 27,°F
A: 14.2,°F
